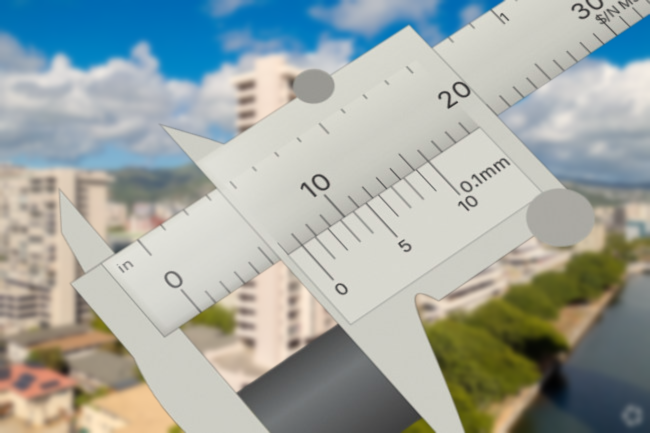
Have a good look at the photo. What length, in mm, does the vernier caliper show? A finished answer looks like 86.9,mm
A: 7.0,mm
